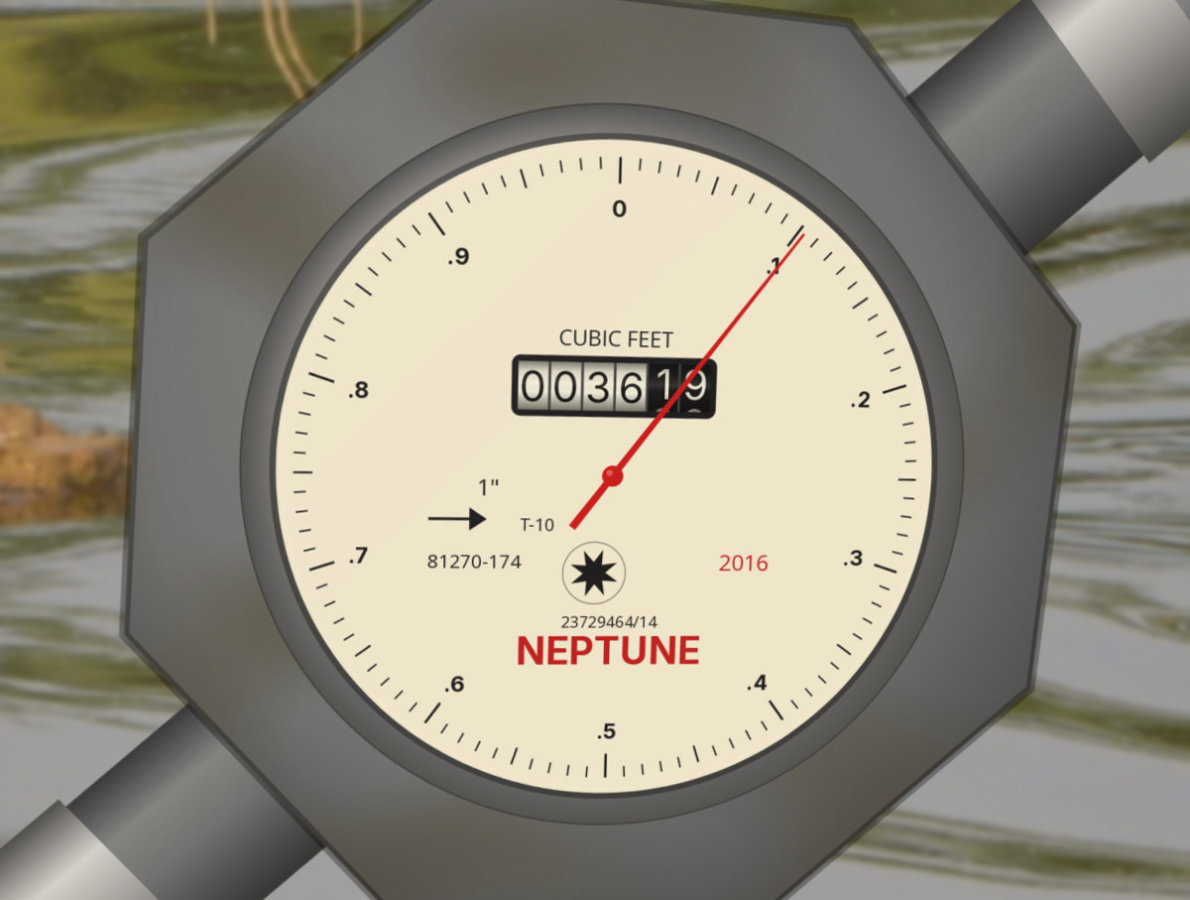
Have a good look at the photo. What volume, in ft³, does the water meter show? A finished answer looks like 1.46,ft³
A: 3619.10,ft³
